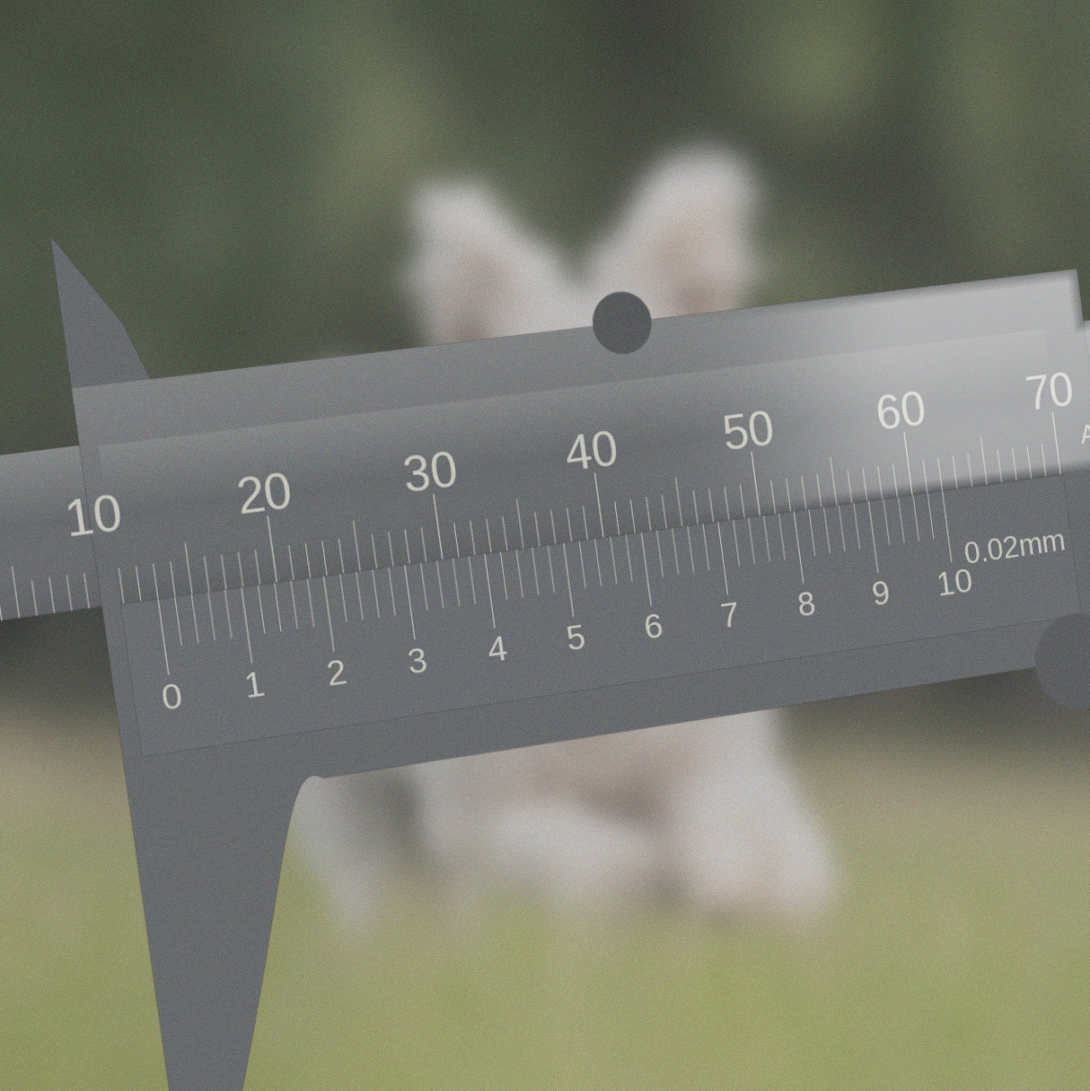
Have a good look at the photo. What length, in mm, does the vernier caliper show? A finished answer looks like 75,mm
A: 13.0,mm
